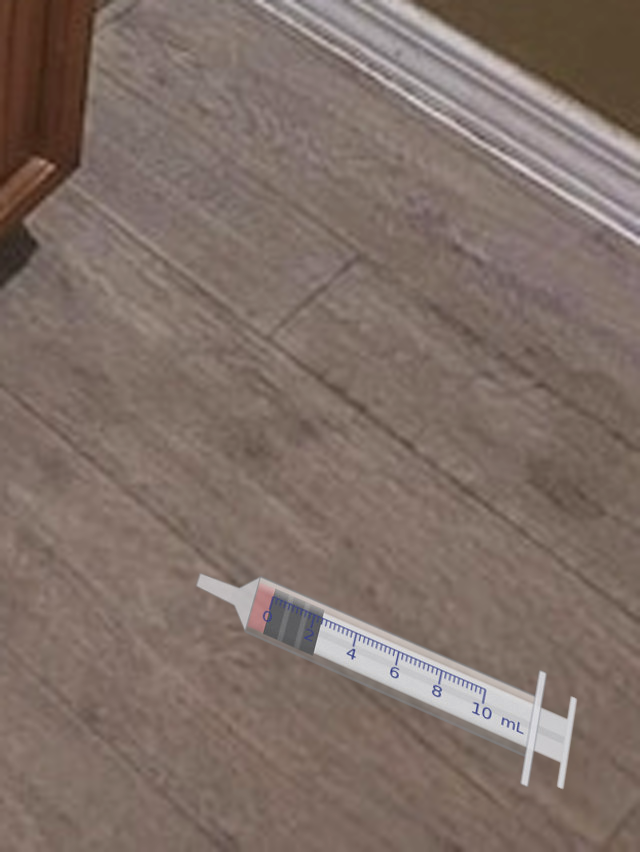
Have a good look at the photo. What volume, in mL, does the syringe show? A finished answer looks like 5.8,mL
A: 0,mL
